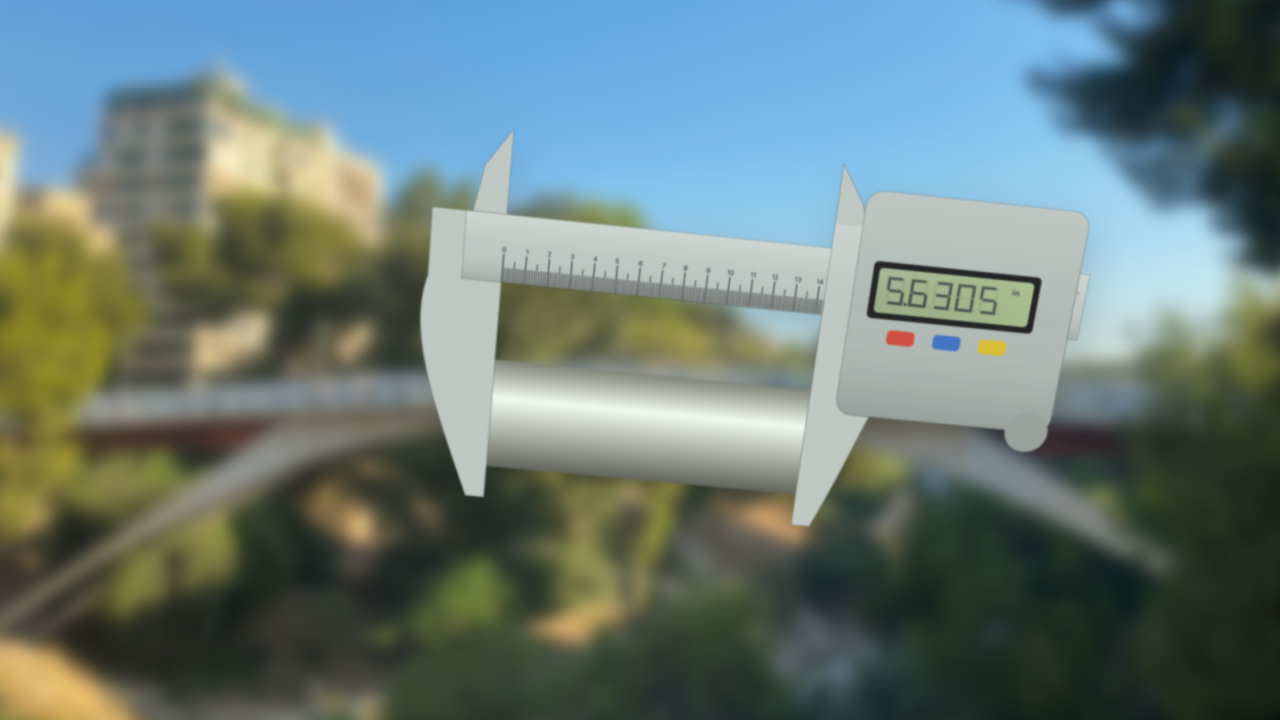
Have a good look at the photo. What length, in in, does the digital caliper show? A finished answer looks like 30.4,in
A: 5.6305,in
